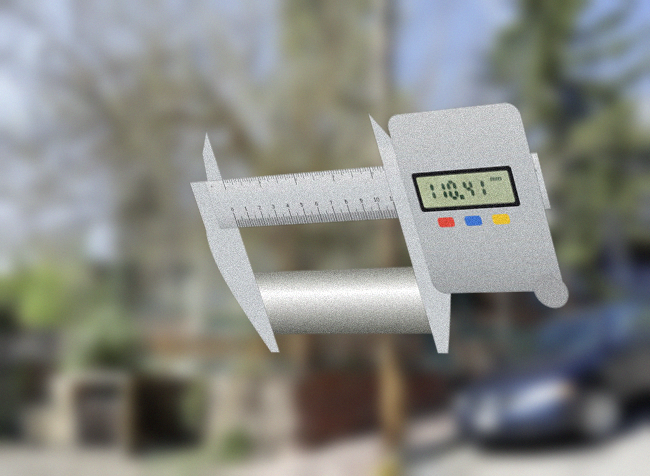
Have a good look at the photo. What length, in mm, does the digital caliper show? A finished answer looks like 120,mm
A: 110.41,mm
